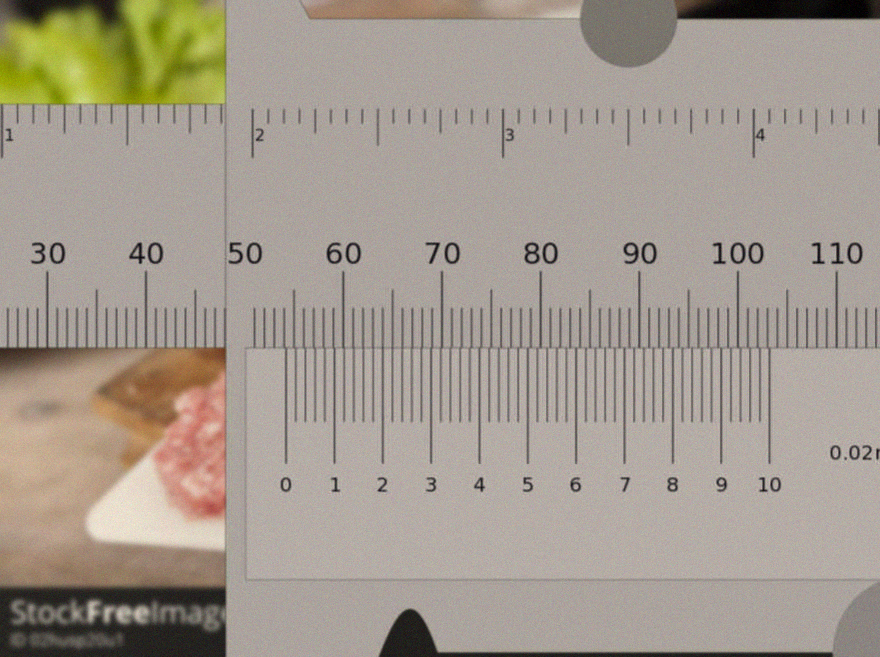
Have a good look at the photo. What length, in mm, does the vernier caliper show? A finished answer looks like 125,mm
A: 54.2,mm
